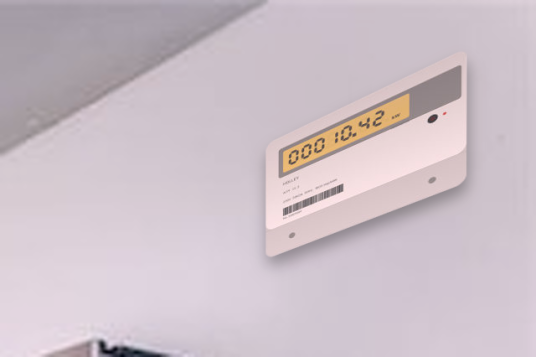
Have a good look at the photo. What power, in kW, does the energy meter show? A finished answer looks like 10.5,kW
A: 10.42,kW
